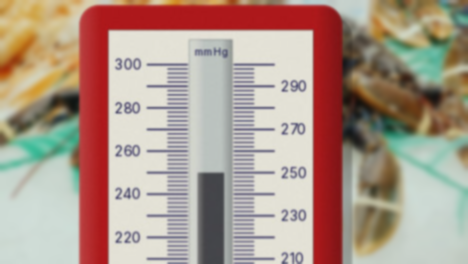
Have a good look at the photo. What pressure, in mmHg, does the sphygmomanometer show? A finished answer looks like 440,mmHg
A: 250,mmHg
